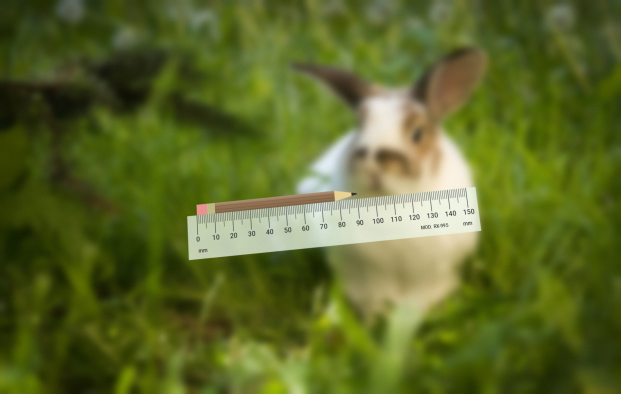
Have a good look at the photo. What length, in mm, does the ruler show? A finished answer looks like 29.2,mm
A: 90,mm
